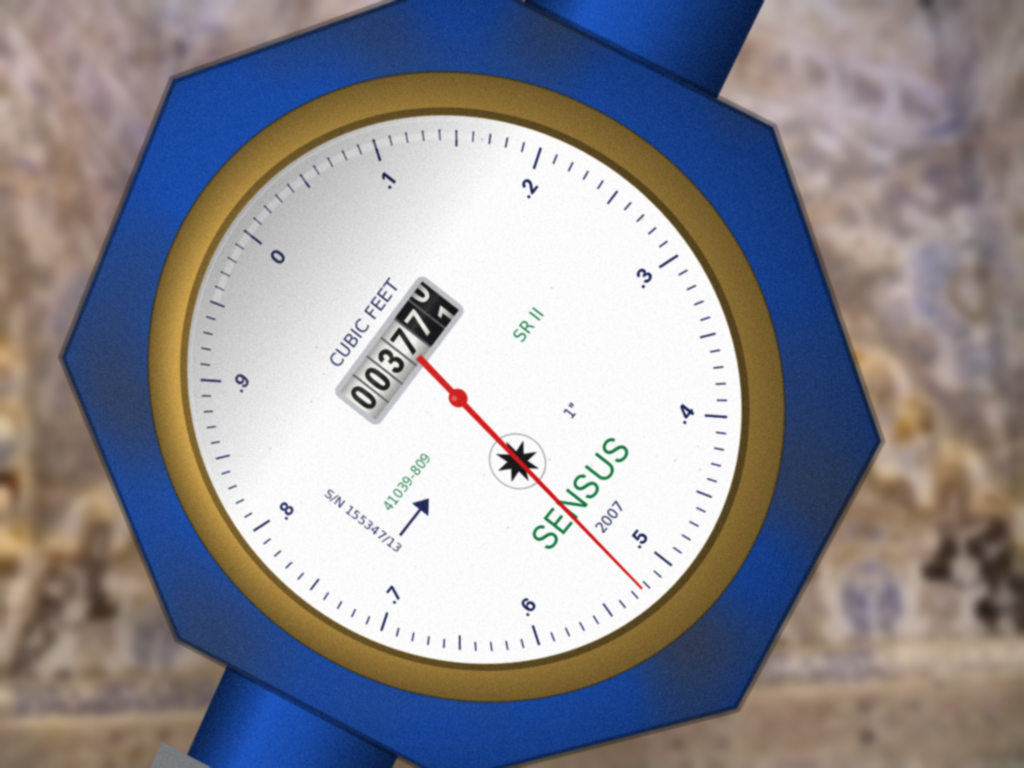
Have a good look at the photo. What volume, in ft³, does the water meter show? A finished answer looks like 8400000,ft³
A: 3770.52,ft³
